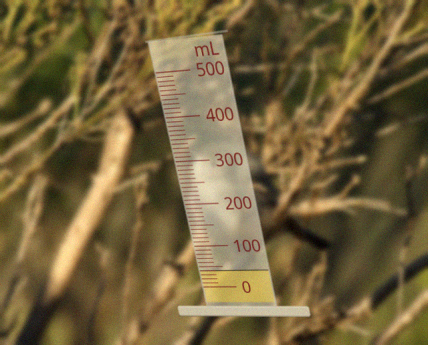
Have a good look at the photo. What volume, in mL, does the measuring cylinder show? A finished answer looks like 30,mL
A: 40,mL
